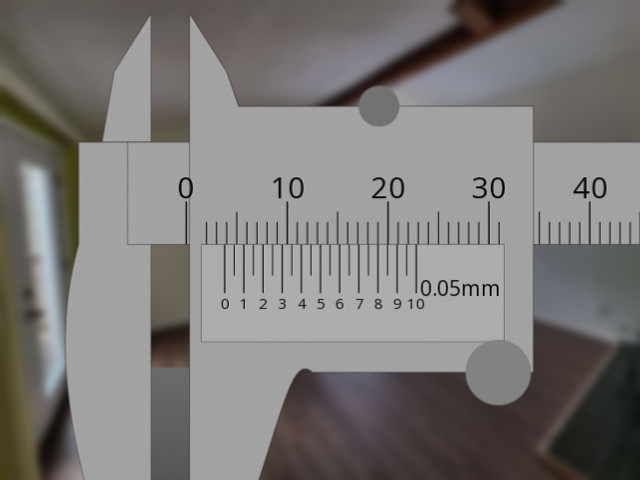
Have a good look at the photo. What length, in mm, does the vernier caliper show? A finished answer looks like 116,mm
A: 3.8,mm
